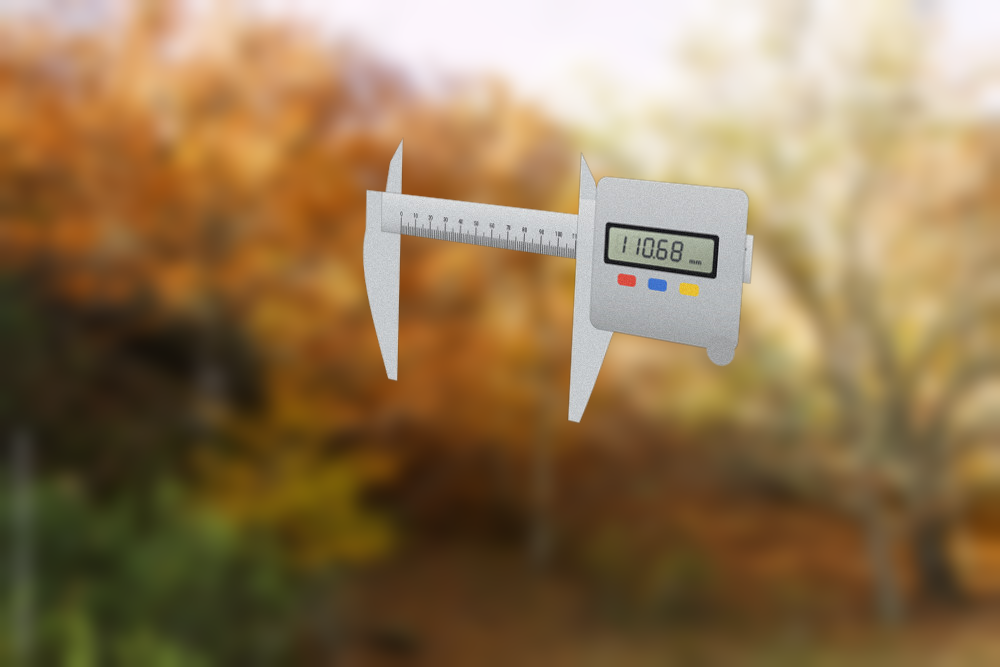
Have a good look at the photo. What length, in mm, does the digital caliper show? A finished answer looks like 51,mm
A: 110.68,mm
